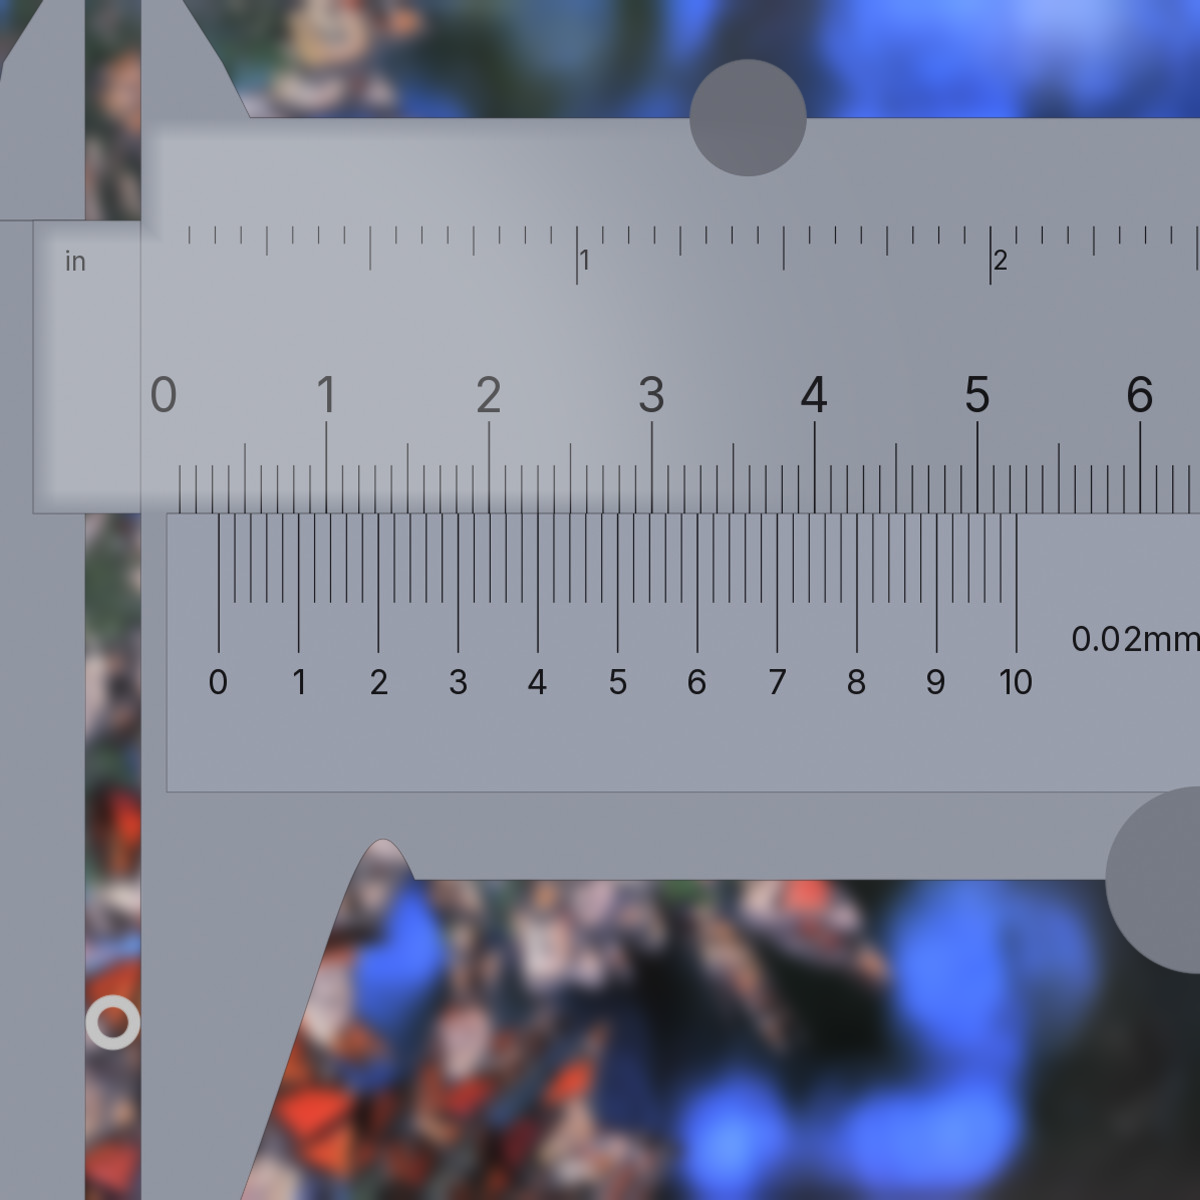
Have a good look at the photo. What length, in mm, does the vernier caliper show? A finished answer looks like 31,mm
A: 3.4,mm
